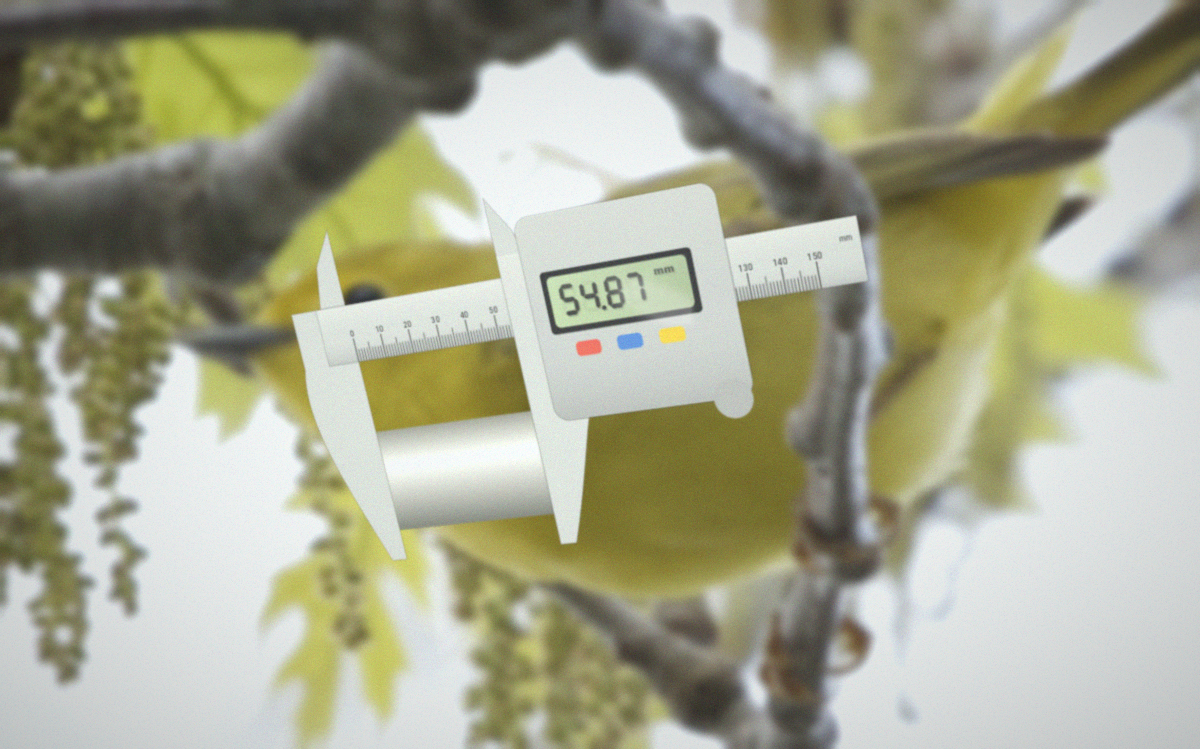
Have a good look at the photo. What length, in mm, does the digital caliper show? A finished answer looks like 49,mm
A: 54.87,mm
